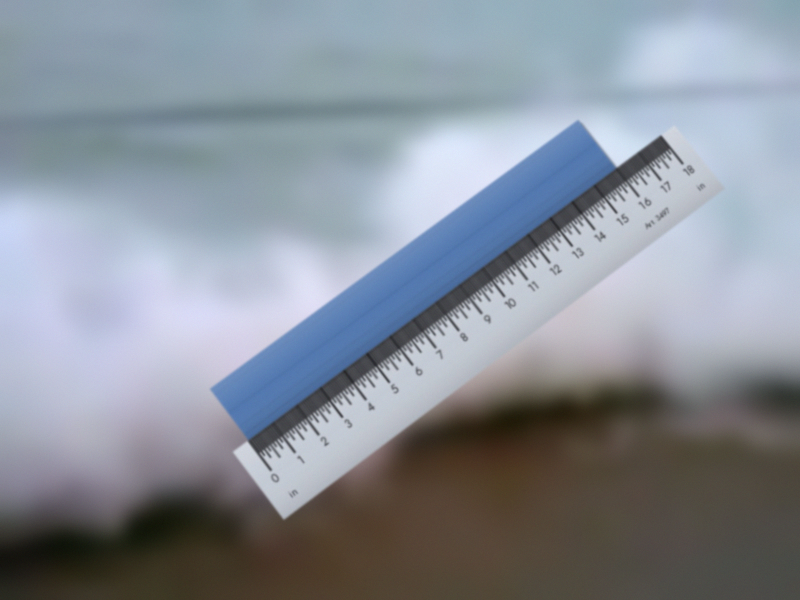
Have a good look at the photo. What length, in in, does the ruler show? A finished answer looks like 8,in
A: 16,in
